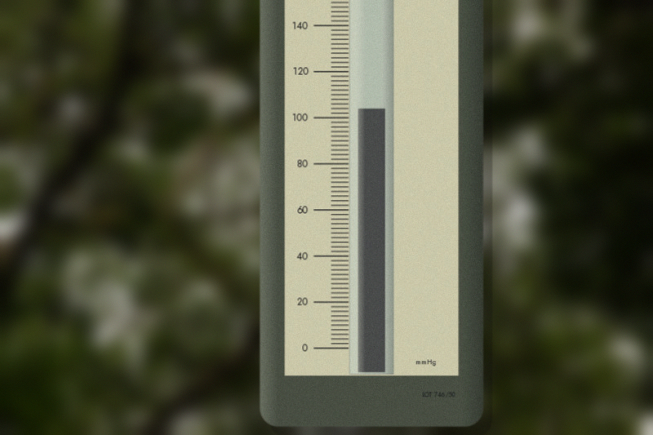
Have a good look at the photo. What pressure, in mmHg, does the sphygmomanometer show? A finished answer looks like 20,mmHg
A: 104,mmHg
